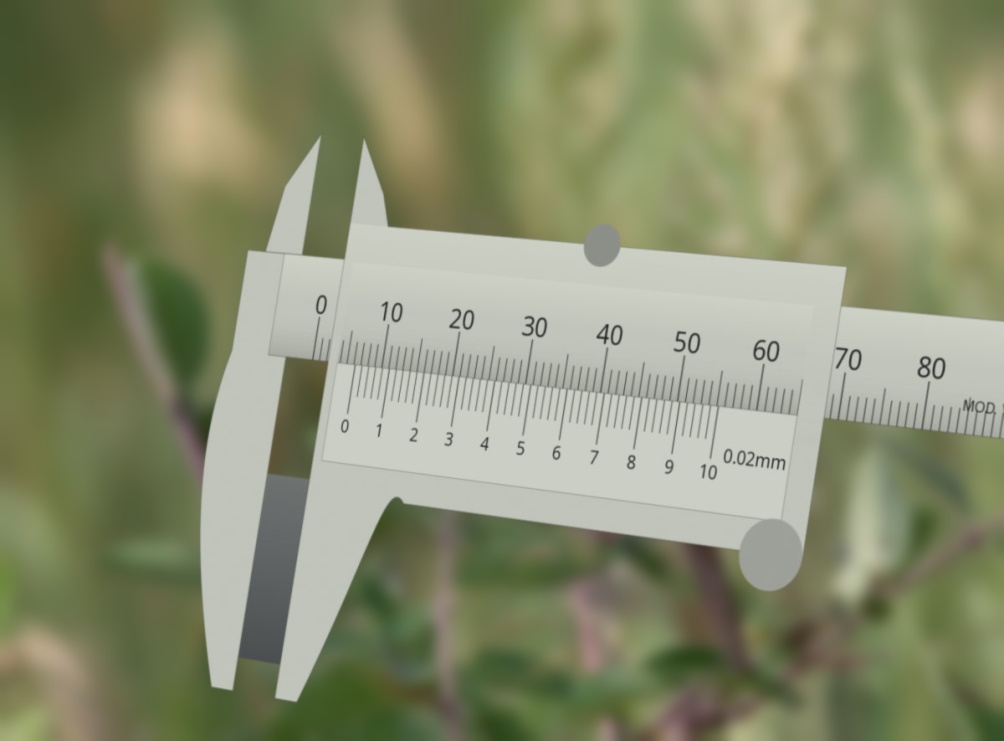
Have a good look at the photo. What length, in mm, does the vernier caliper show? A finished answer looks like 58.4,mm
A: 6.2,mm
